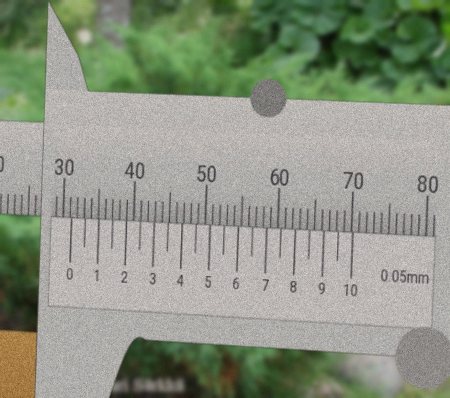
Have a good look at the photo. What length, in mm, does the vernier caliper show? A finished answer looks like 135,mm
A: 31.2,mm
